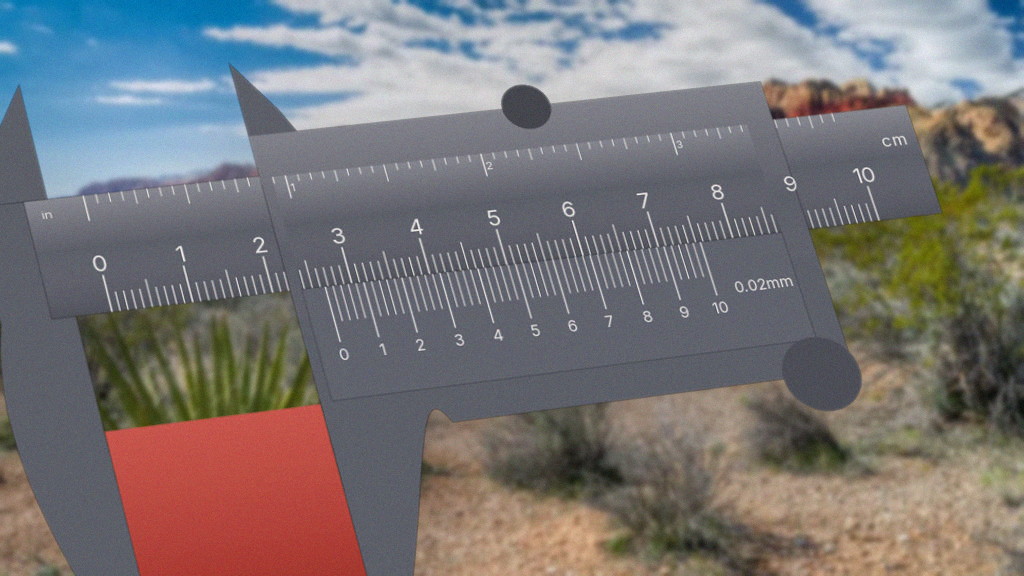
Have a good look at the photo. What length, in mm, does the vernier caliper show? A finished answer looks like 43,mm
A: 26.6,mm
